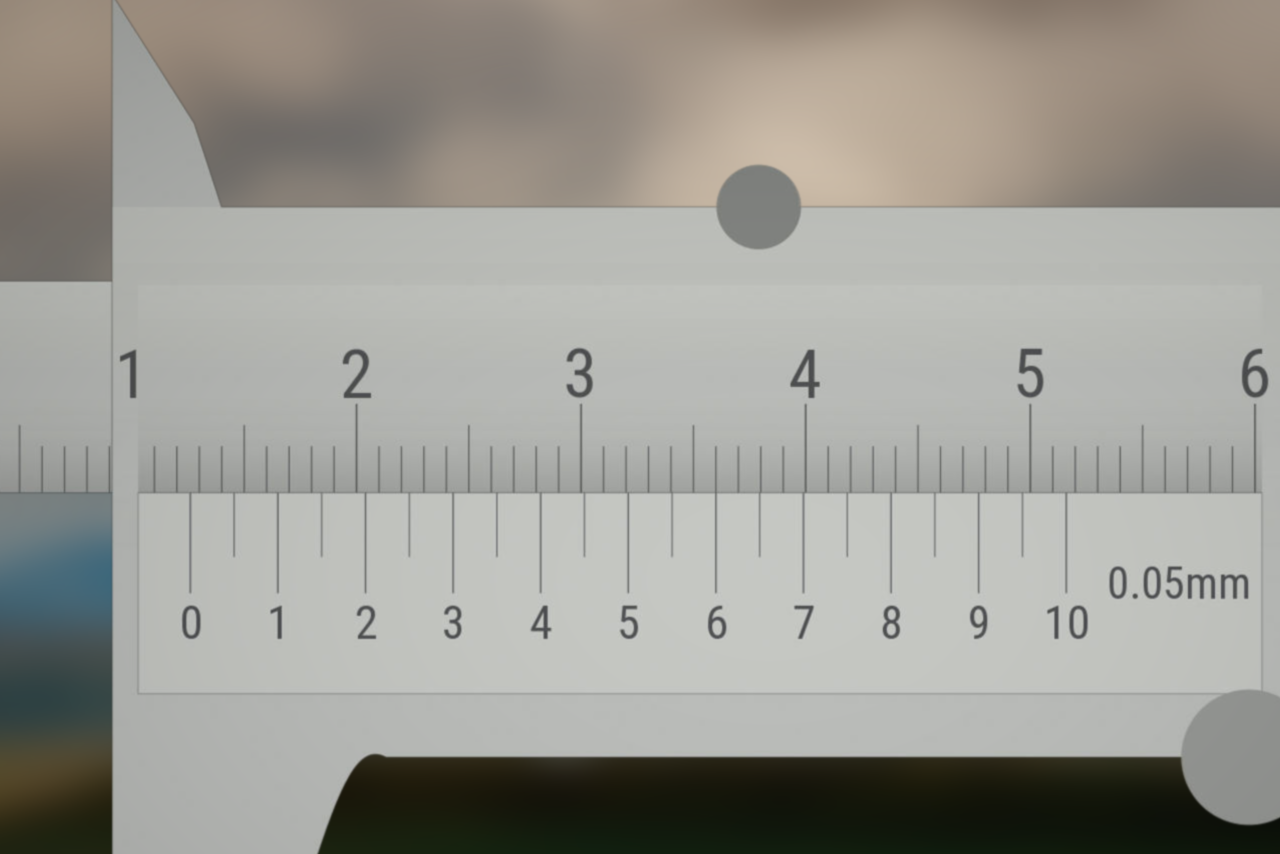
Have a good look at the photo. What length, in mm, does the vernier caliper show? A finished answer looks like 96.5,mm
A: 12.6,mm
